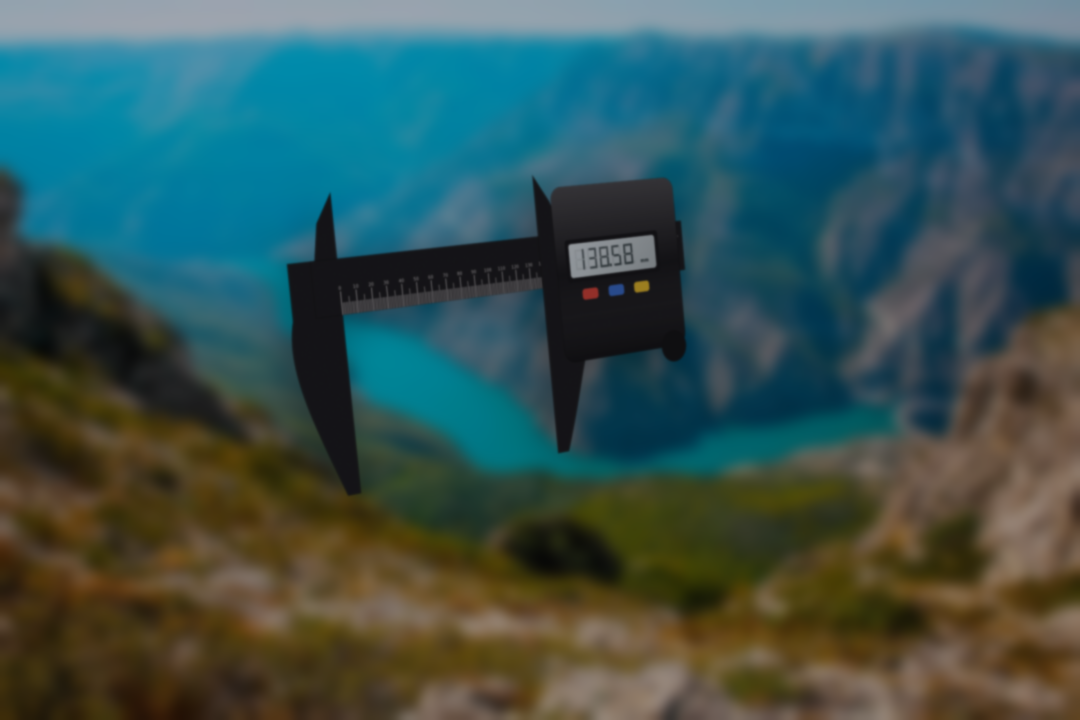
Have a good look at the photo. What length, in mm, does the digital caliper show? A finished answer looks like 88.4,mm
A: 138.58,mm
